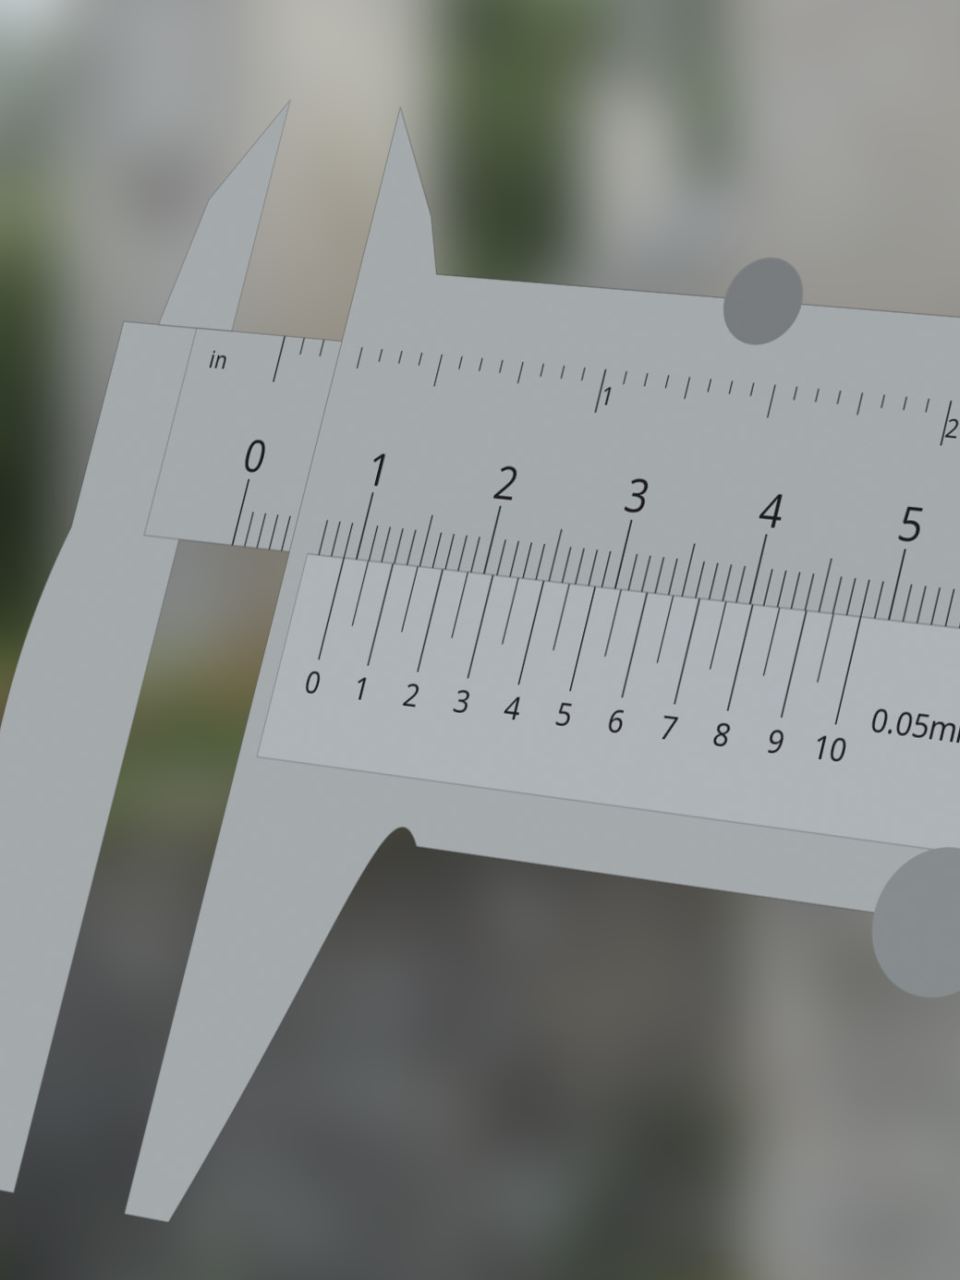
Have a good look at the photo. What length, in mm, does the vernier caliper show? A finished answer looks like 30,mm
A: 9.0,mm
